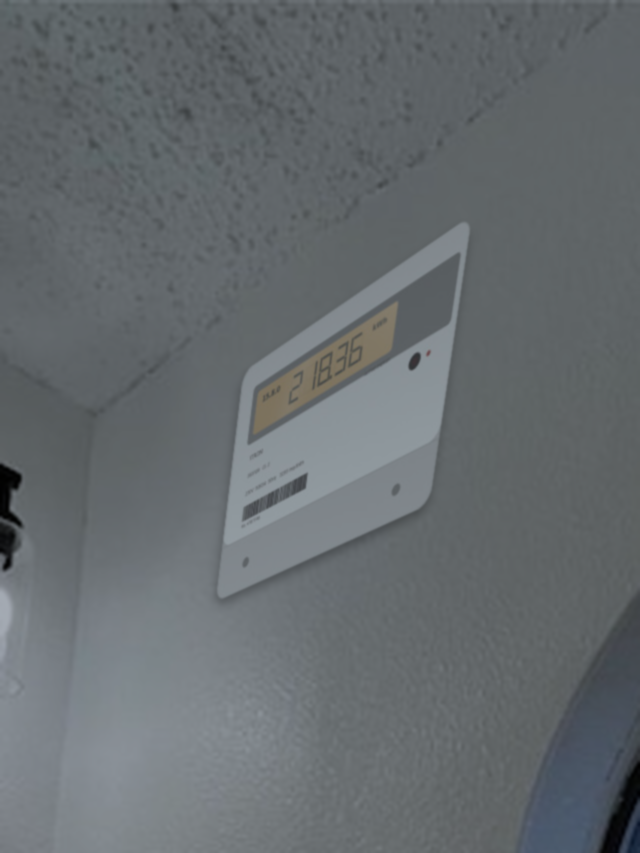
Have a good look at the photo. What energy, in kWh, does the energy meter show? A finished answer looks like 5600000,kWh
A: 218.36,kWh
